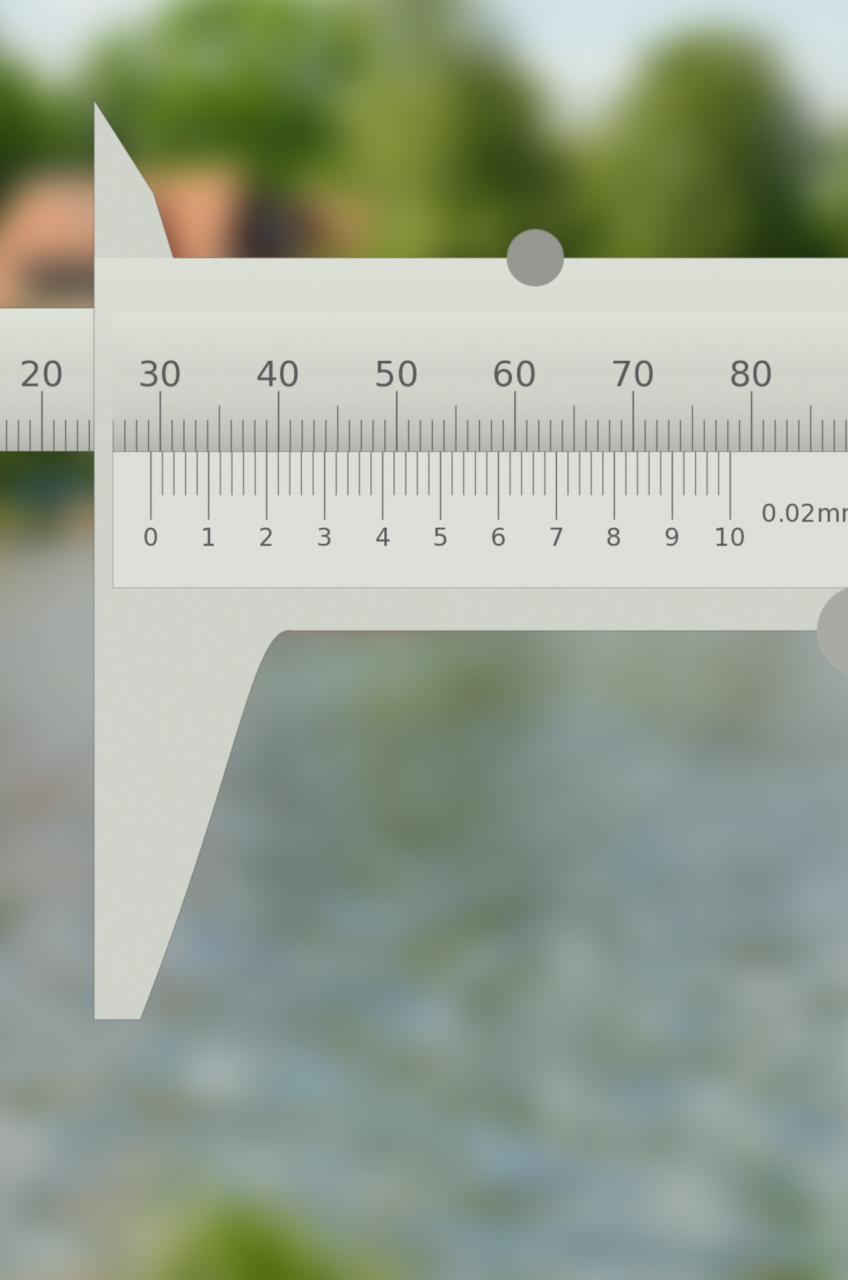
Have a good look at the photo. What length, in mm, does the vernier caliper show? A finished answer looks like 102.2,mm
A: 29.2,mm
